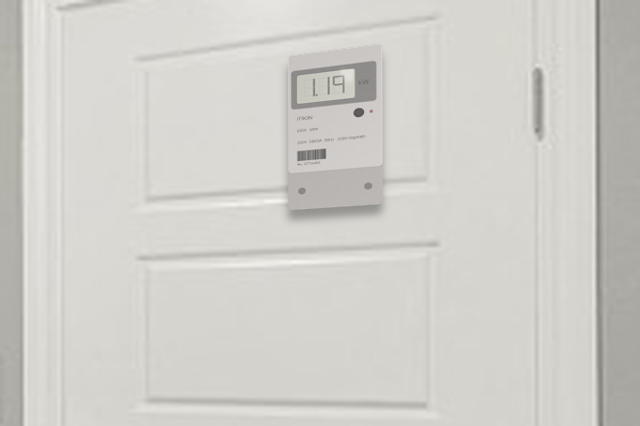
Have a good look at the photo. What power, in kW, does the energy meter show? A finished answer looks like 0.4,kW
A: 1.19,kW
